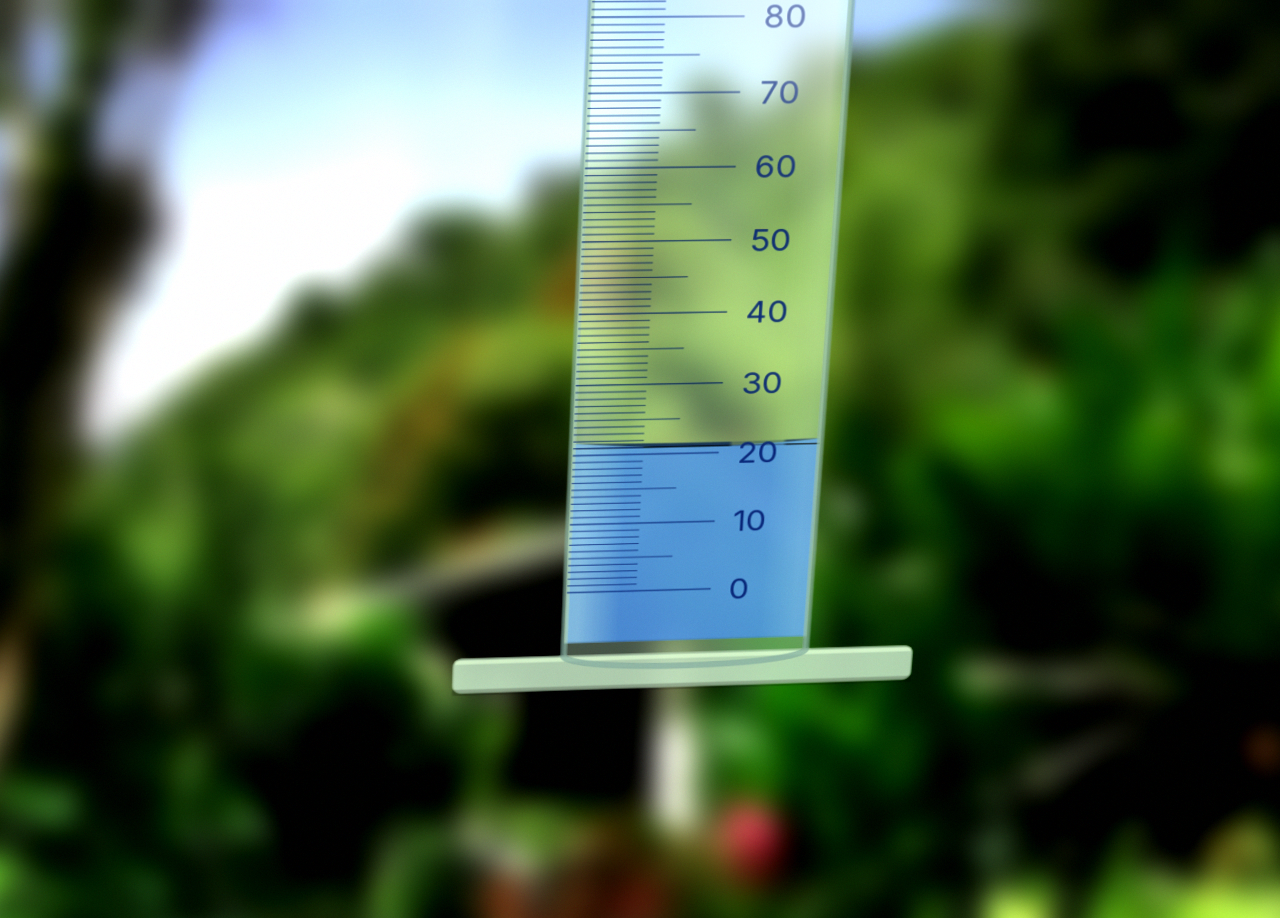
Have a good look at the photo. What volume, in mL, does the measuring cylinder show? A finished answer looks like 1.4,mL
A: 21,mL
